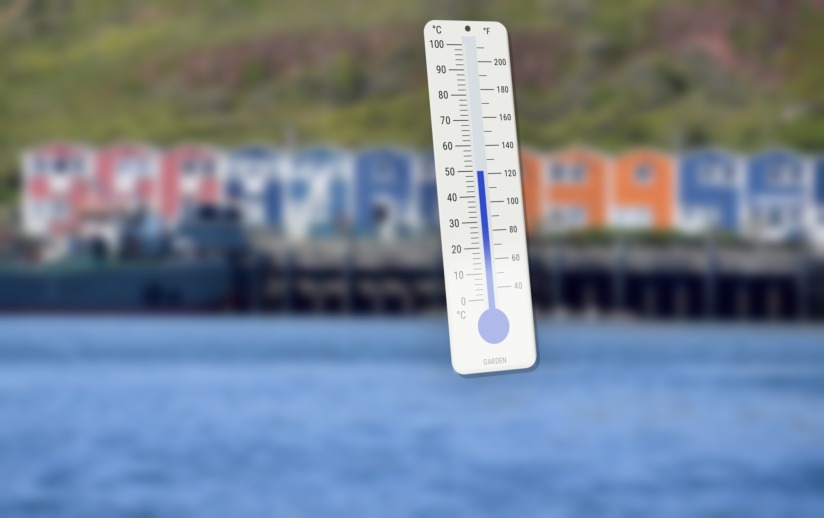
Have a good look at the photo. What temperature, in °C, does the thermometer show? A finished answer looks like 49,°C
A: 50,°C
